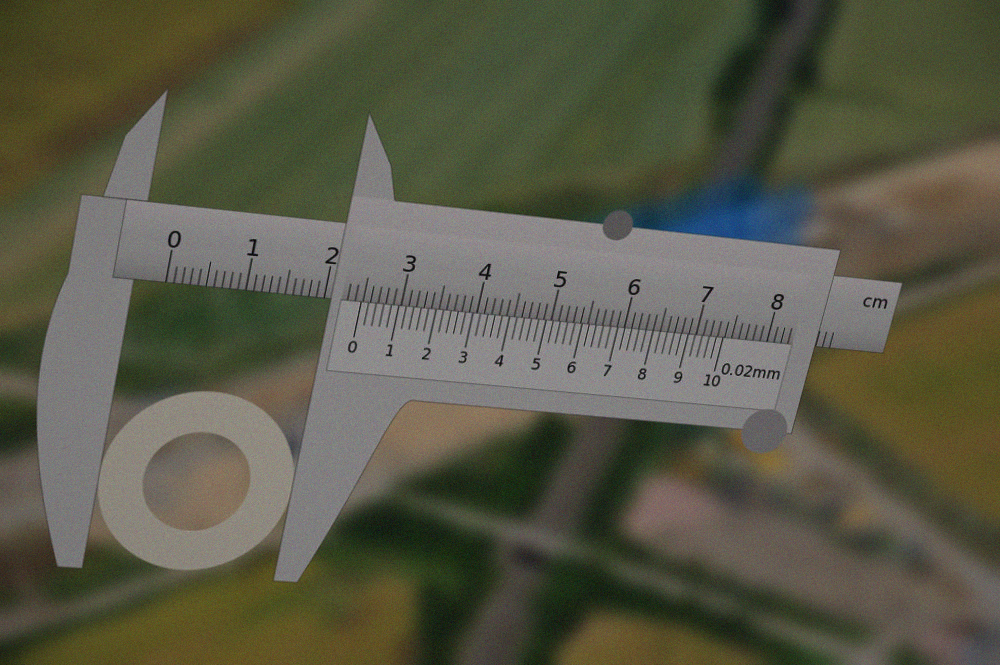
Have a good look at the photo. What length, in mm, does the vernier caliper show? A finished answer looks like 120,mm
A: 24.8,mm
